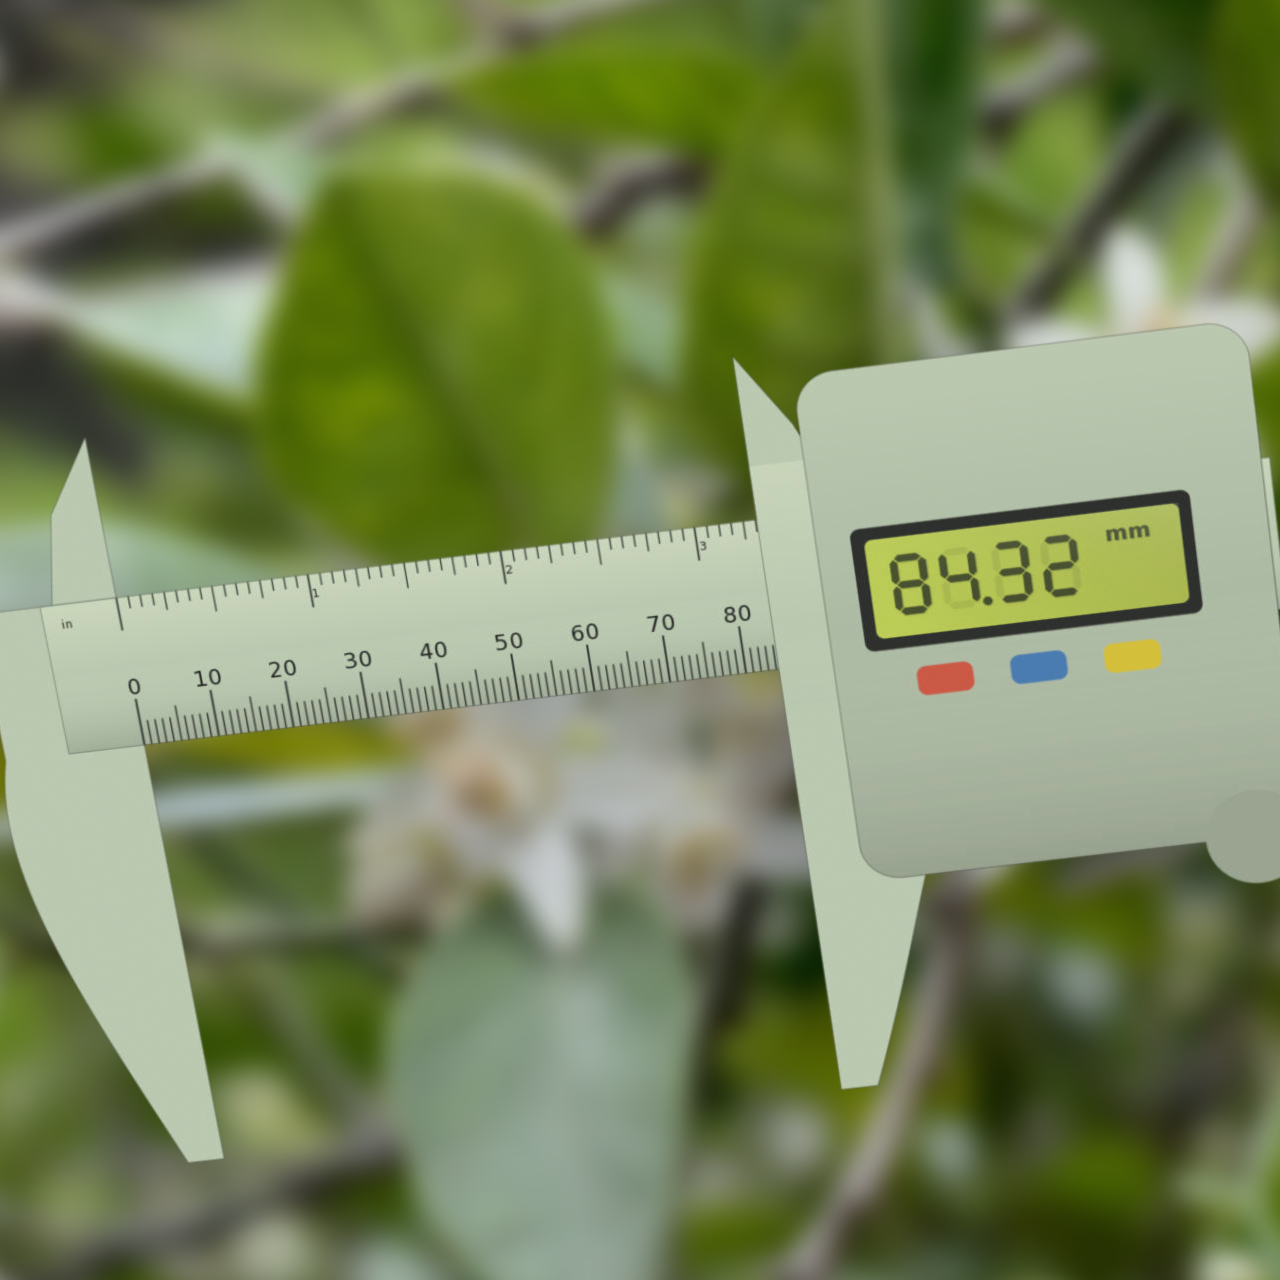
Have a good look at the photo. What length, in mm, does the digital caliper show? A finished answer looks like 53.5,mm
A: 84.32,mm
